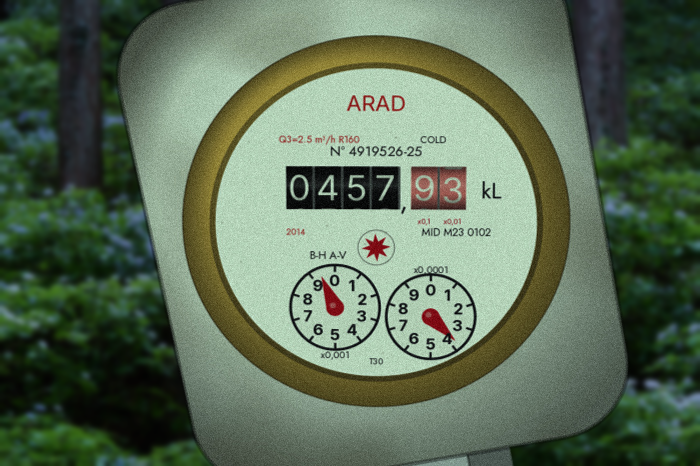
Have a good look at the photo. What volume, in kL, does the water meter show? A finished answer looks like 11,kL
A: 457.9293,kL
